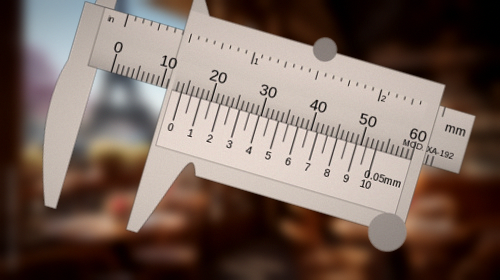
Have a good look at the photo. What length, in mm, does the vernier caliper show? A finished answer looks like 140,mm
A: 14.0,mm
